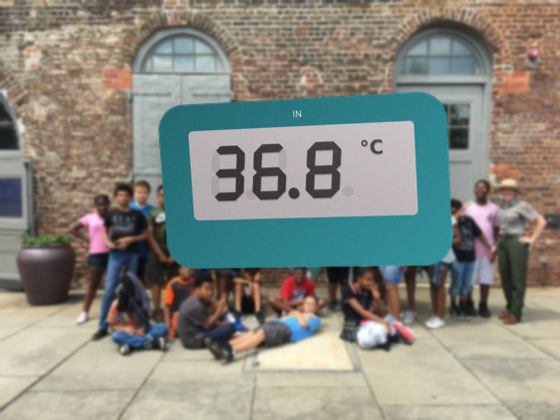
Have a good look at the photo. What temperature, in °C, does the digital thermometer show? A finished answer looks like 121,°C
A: 36.8,°C
